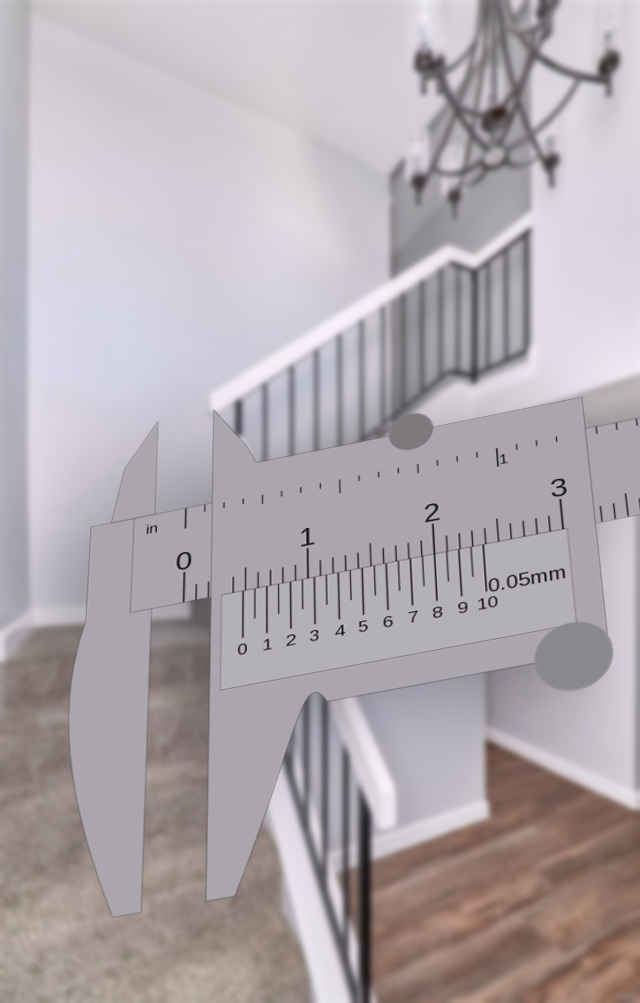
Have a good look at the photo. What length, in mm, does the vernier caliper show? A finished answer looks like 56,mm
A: 4.8,mm
